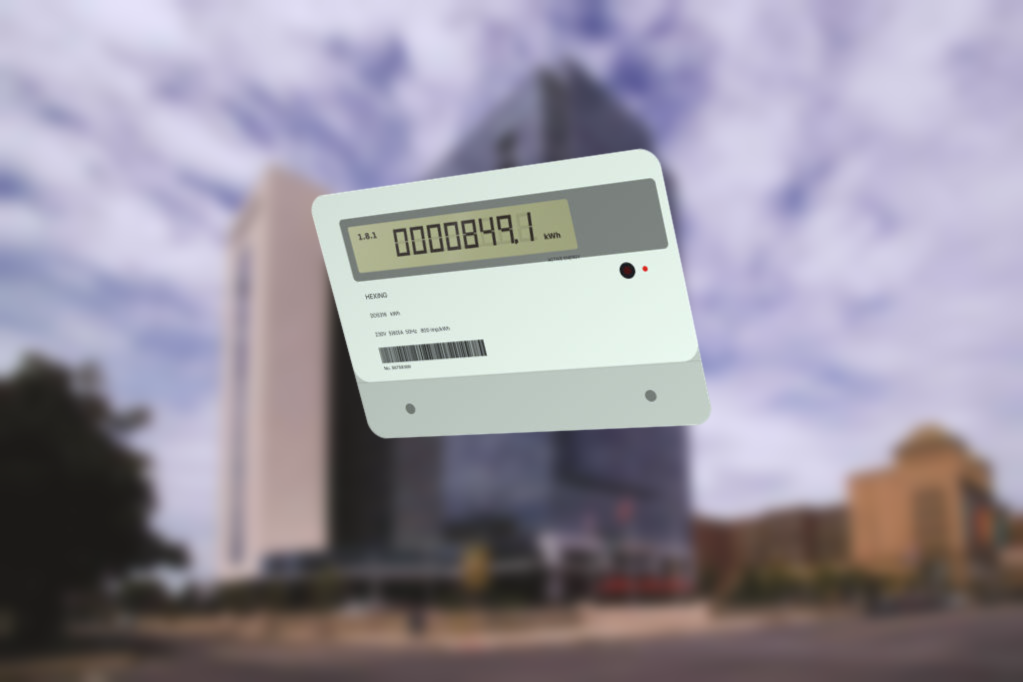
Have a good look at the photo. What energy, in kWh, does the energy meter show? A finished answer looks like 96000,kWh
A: 849.1,kWh
